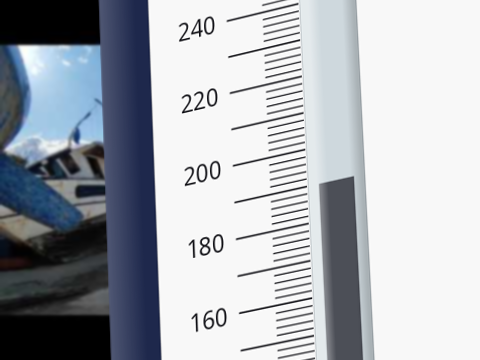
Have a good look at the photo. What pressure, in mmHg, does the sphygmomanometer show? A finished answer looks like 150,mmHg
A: 190,mmHg
